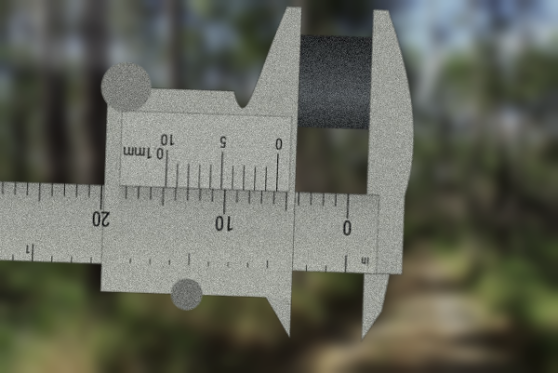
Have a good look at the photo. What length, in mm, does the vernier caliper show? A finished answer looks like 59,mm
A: 5.8,mm
